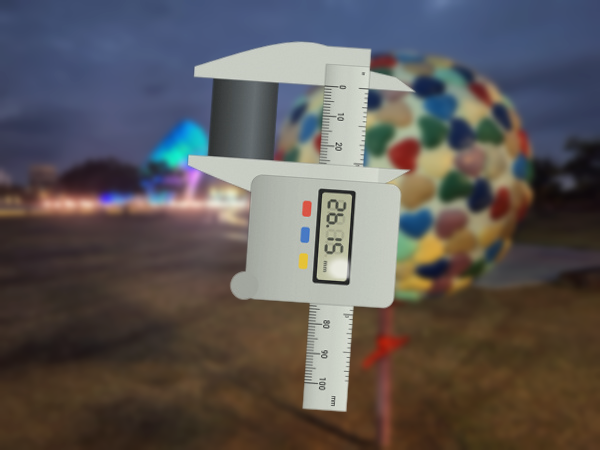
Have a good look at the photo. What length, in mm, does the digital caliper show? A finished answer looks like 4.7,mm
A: 26.15,mm
